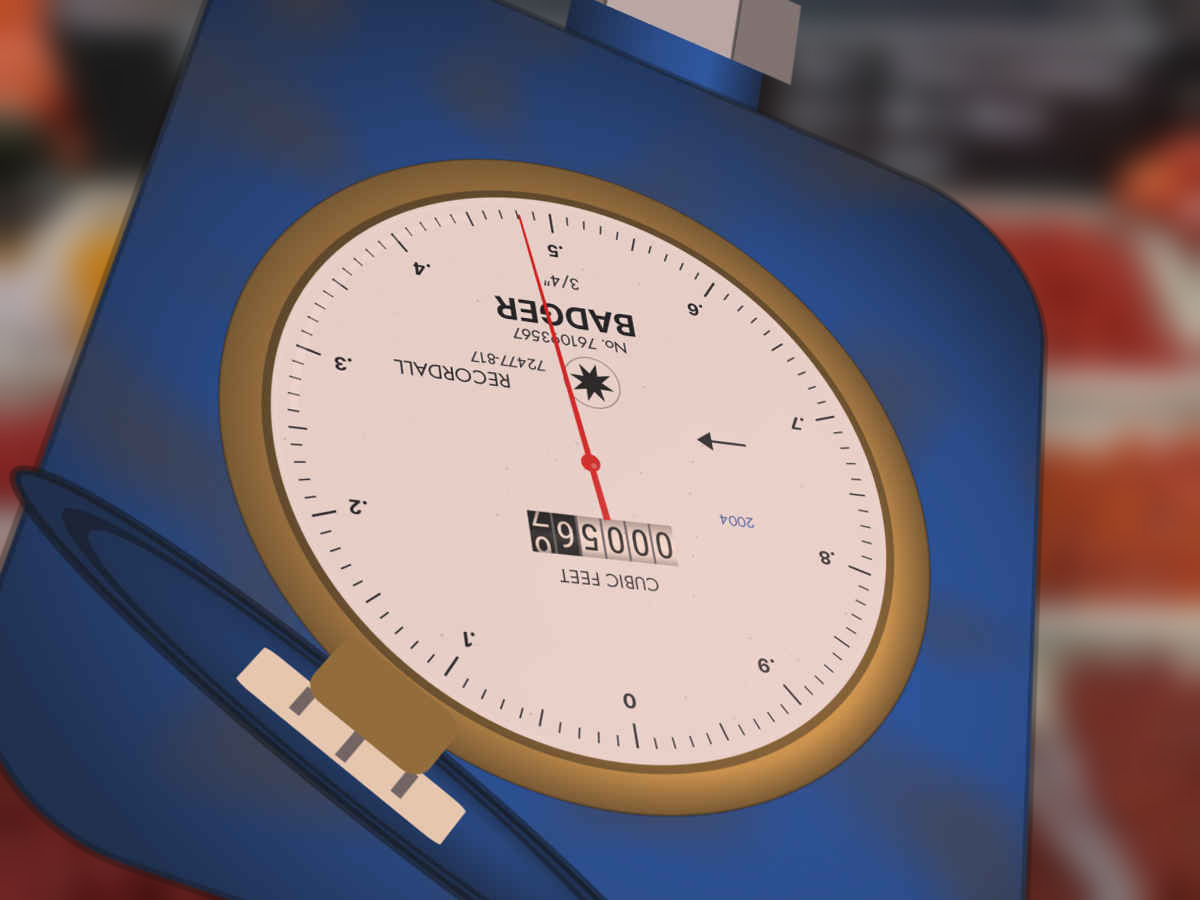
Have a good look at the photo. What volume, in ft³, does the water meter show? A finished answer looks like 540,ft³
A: 566.48,ft³
